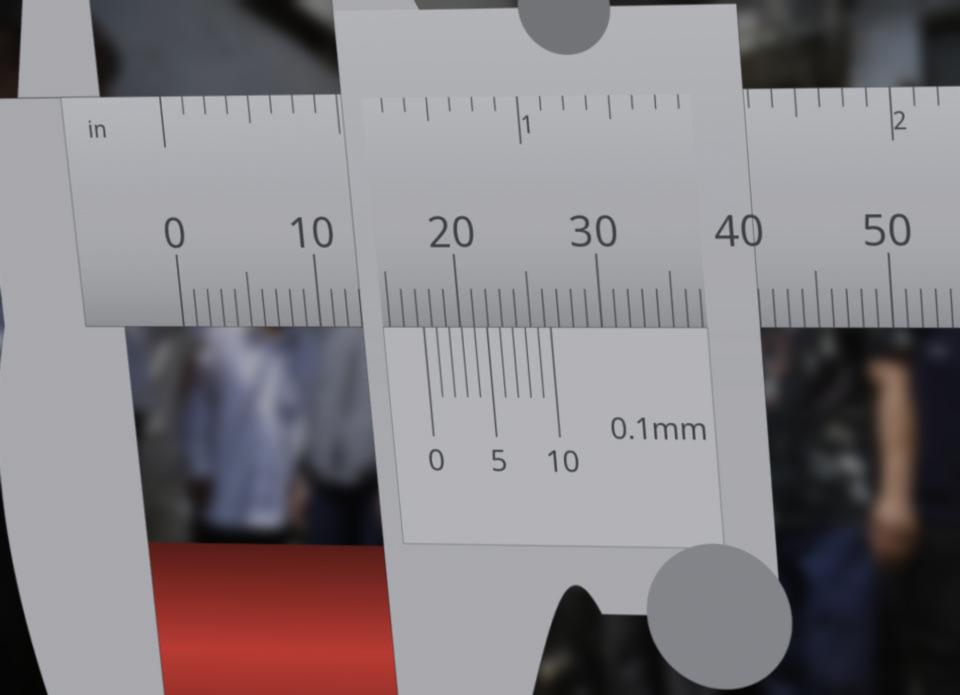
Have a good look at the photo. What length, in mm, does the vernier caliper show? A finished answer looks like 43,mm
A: 17.4,mm
